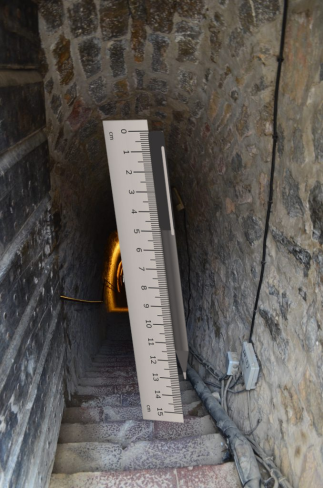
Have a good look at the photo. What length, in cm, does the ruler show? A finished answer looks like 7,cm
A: 13,cm
